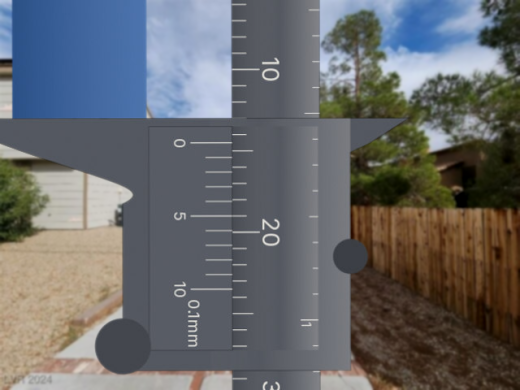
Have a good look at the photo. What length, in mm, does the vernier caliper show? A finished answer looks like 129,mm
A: 14.5,mm
